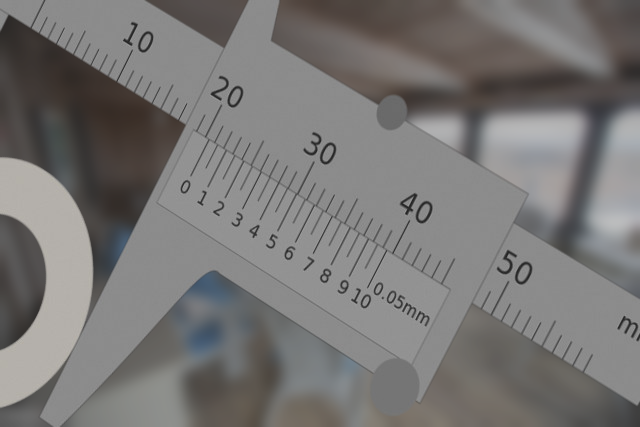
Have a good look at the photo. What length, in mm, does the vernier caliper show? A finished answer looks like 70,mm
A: 20.4,mm
